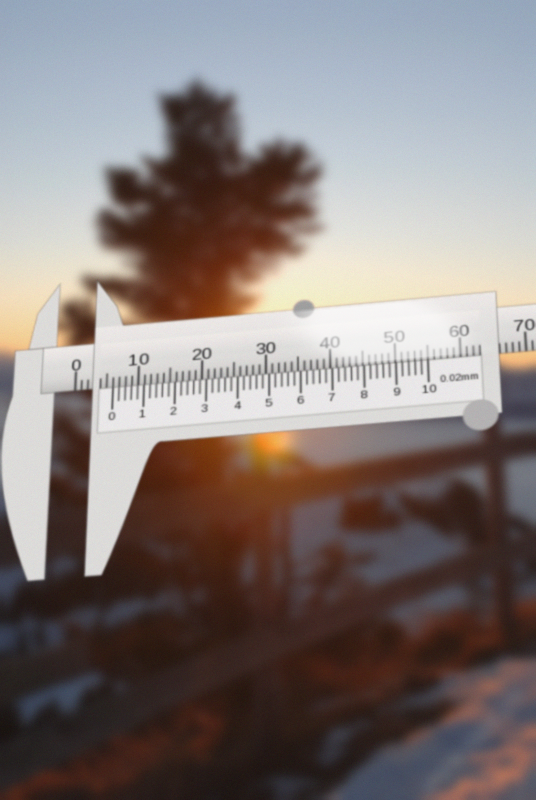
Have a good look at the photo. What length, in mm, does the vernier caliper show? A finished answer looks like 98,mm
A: 6.0,mm
